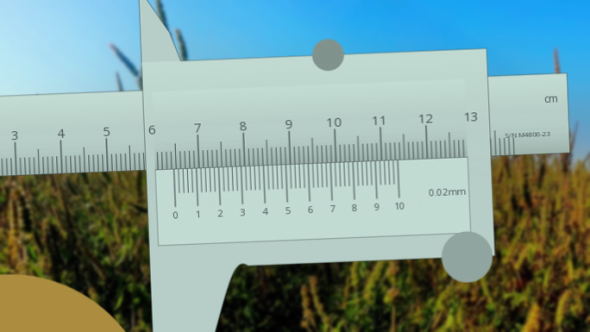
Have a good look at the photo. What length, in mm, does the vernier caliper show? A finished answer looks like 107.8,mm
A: 64.5,mm
